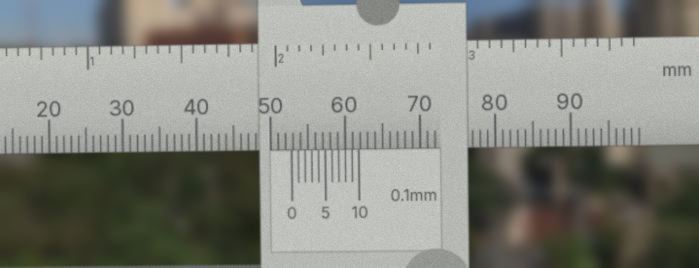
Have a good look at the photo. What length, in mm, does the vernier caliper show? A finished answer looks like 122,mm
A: 52.8,mm
